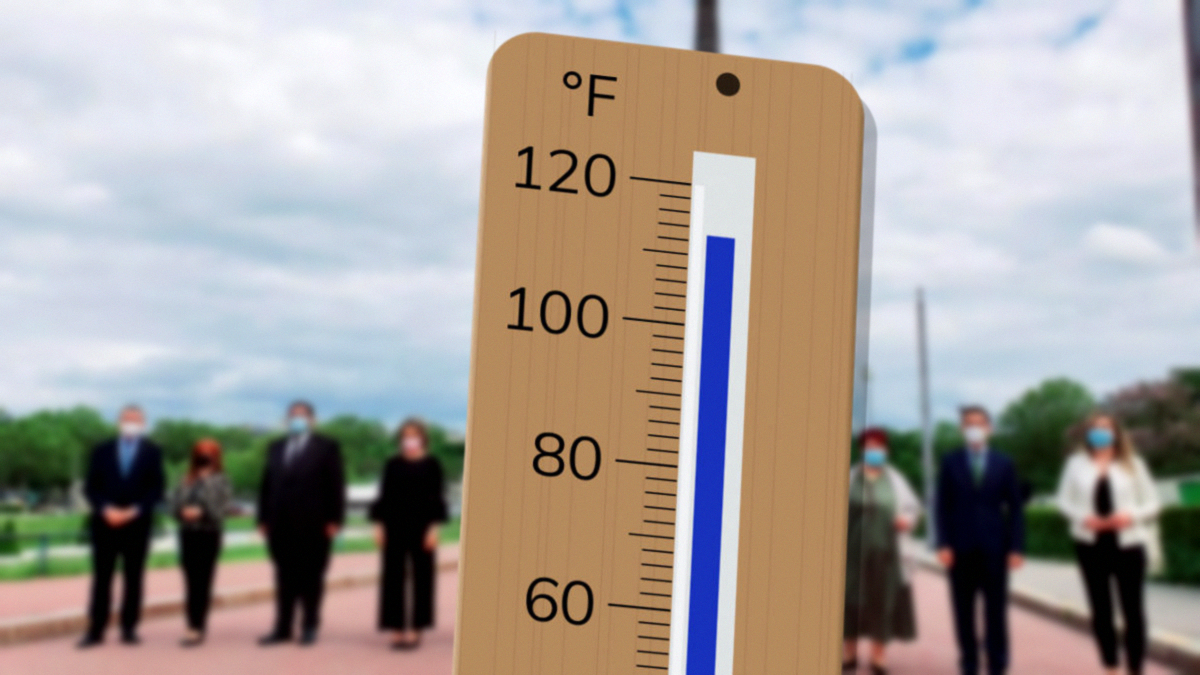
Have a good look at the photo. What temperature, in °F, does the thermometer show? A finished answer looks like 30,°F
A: 113,°F
